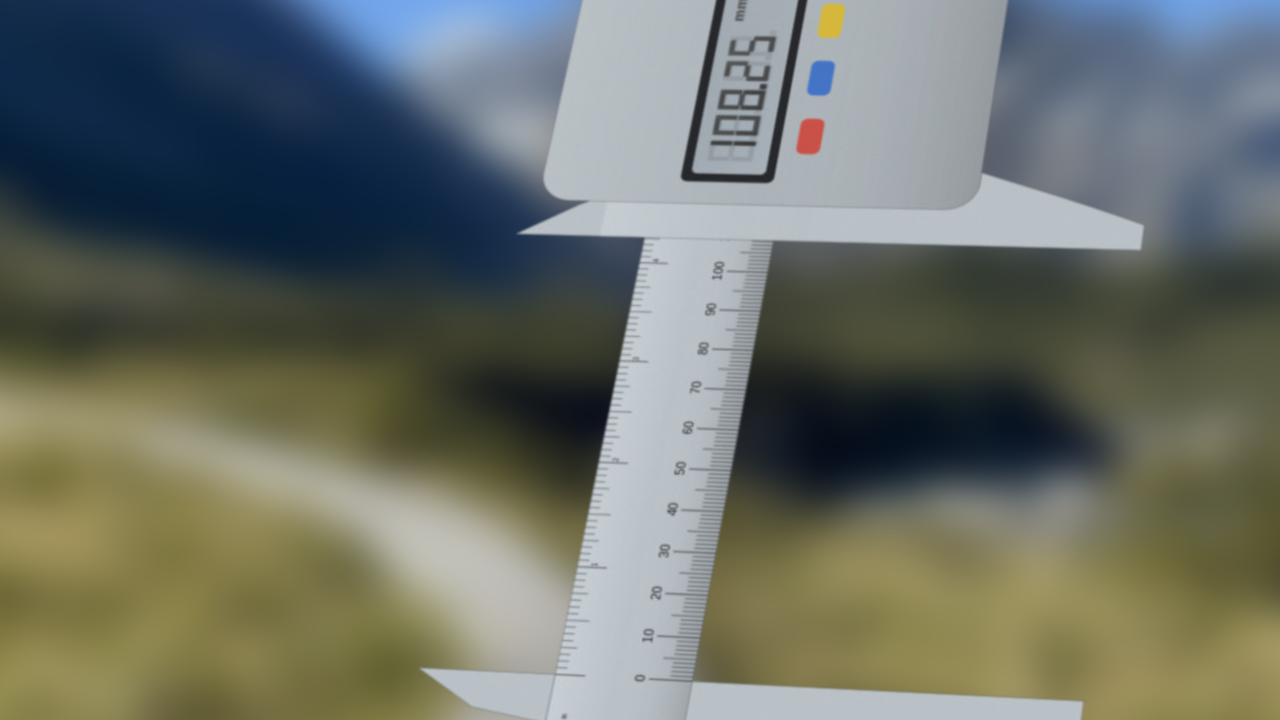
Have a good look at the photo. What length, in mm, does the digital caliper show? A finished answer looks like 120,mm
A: 108.25,mm
